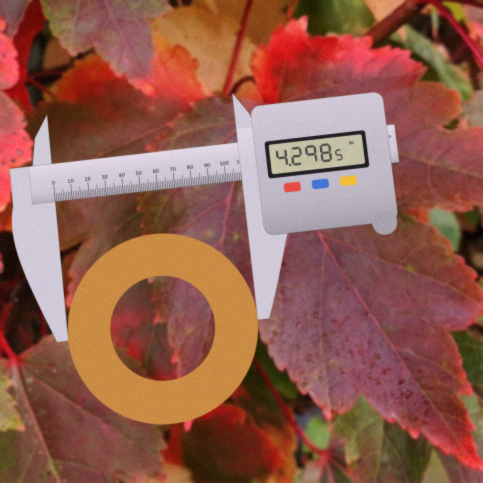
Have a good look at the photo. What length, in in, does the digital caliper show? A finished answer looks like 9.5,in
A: 4.2985,in
